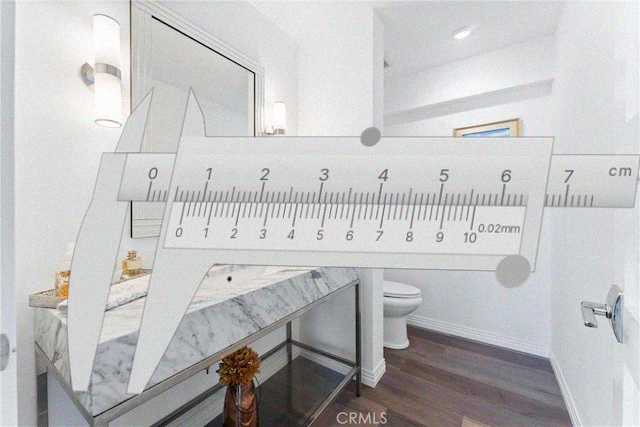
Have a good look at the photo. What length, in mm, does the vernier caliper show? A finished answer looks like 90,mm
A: 6.8,mm
